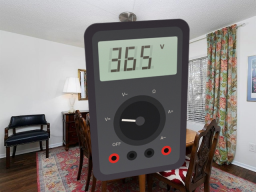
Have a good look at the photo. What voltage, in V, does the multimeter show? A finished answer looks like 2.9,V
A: 365,V
